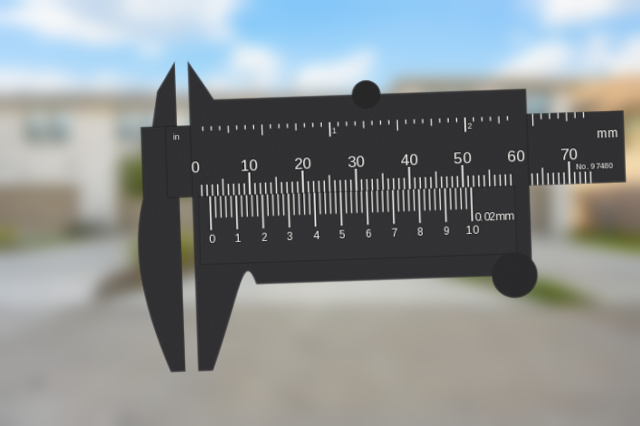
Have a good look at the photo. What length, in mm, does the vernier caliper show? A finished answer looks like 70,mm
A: 2.5,mm
